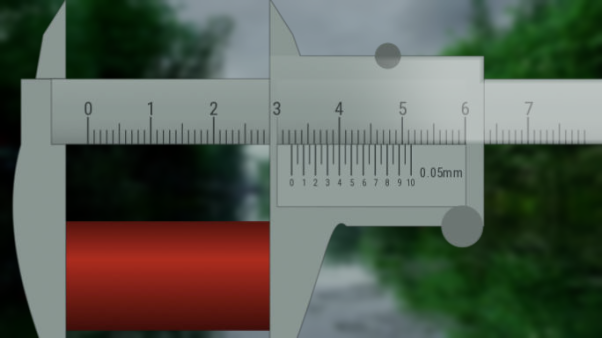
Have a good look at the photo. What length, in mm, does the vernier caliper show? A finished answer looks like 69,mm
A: 32.4,mm
